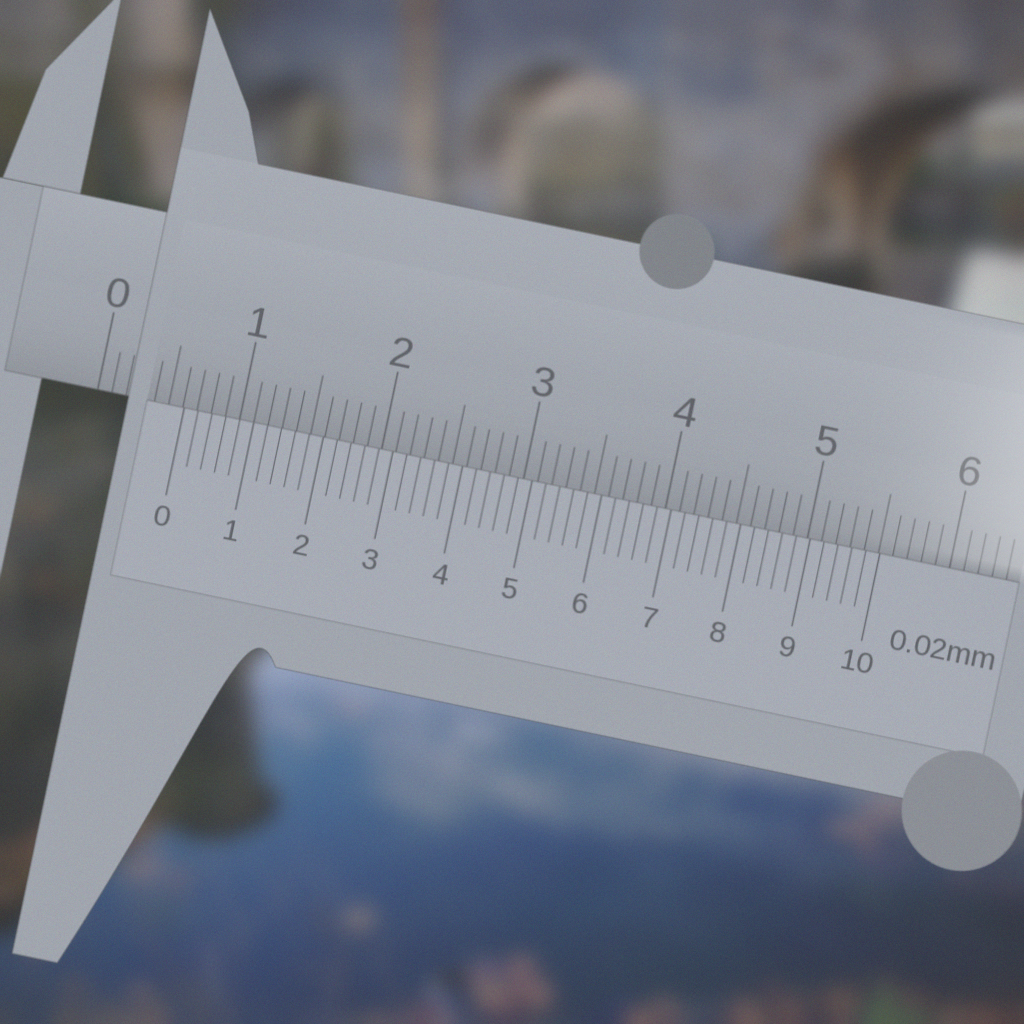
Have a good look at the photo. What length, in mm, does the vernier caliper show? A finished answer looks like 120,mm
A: 6.1,mm
